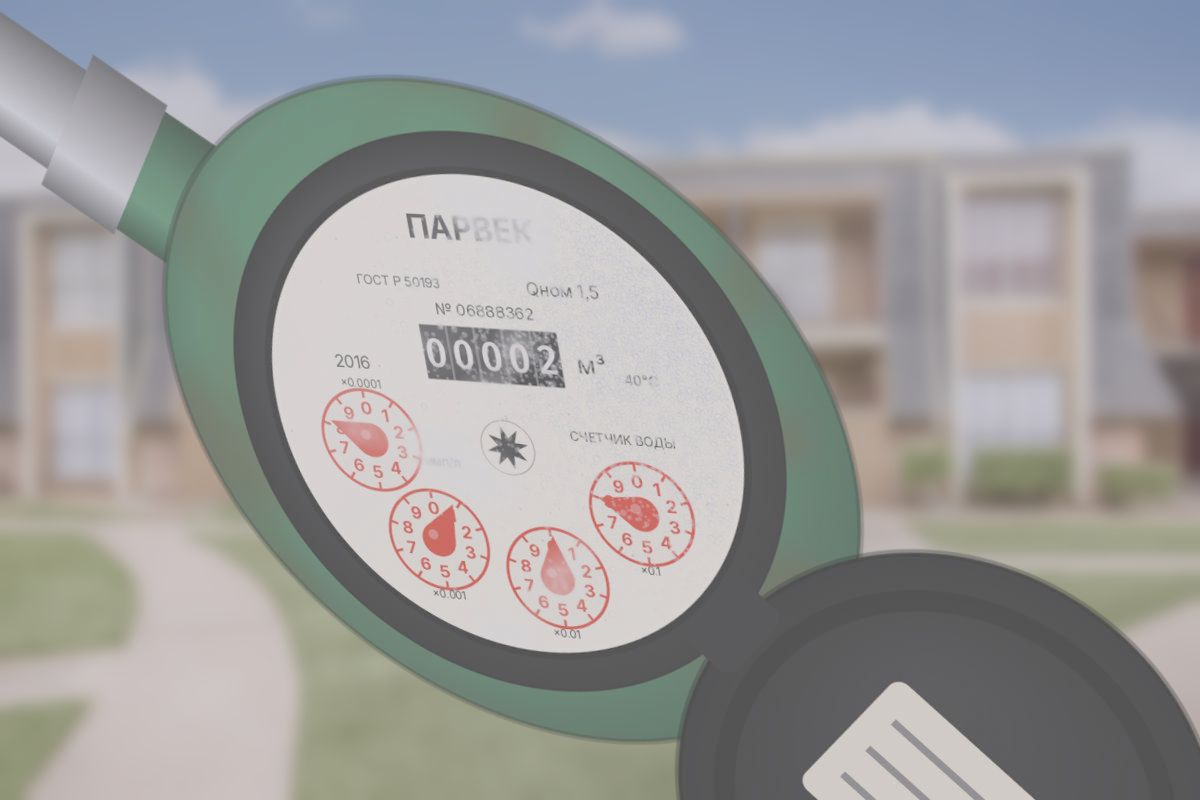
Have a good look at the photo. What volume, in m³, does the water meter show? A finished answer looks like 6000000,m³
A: 2.8008,m³
